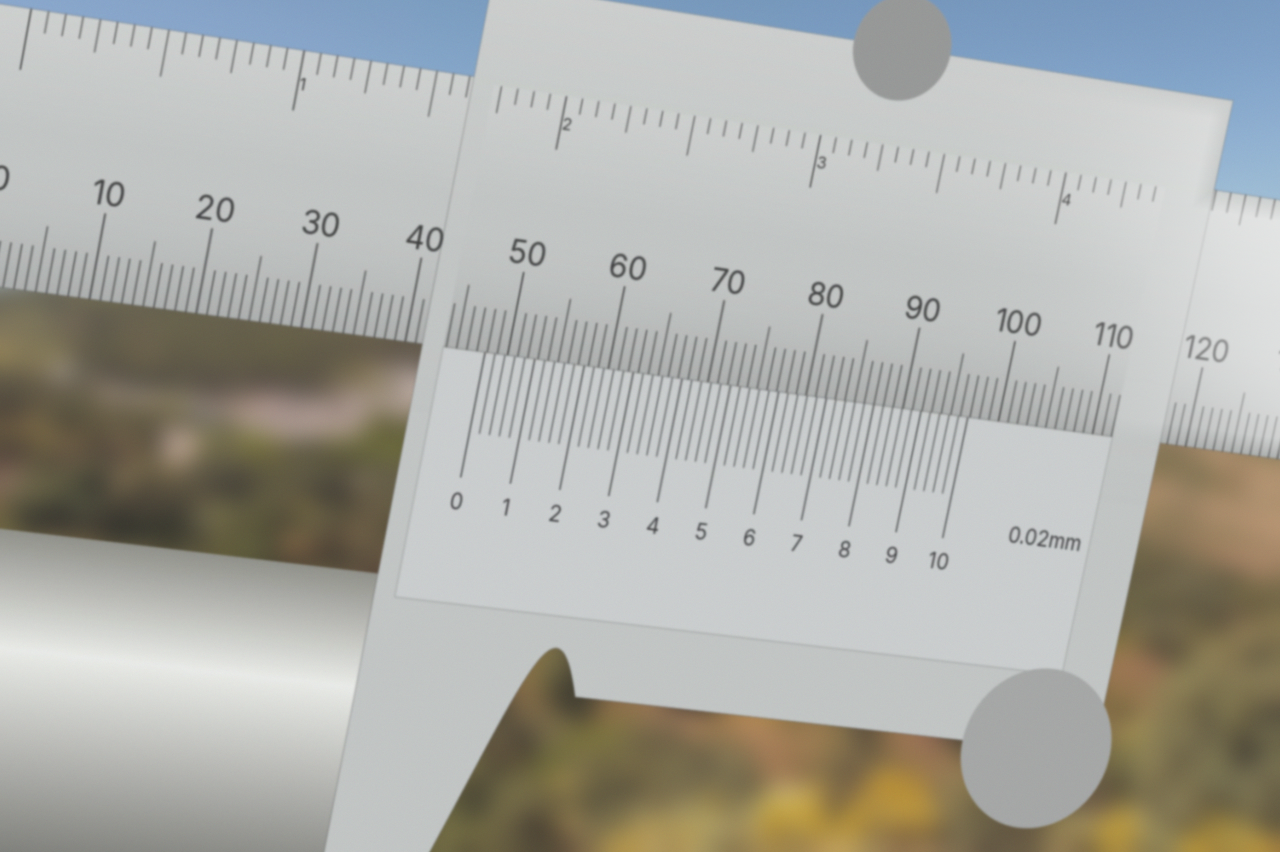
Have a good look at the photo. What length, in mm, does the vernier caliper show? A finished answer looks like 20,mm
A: 47.8,mm
